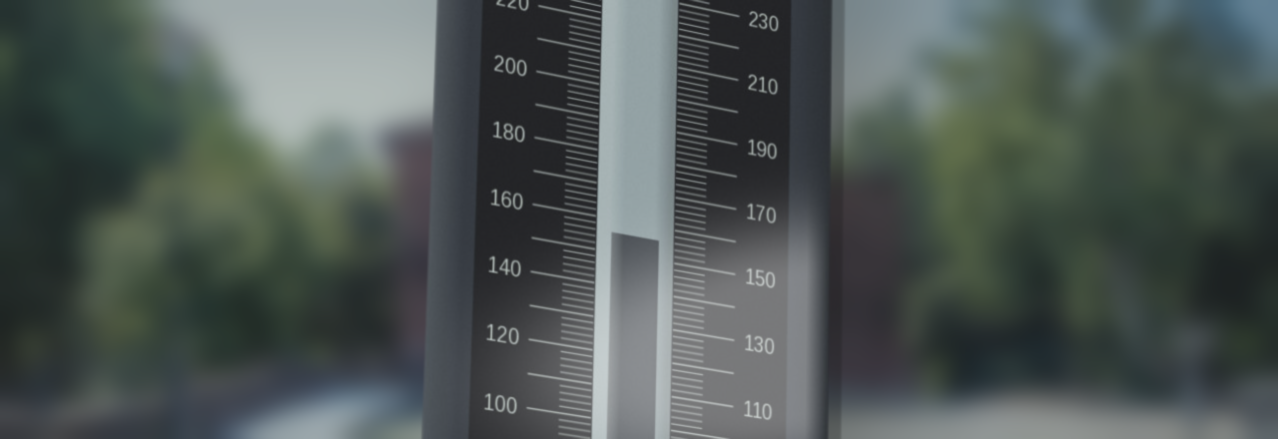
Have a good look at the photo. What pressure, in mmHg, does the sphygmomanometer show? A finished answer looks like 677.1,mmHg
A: 156,mmHg
